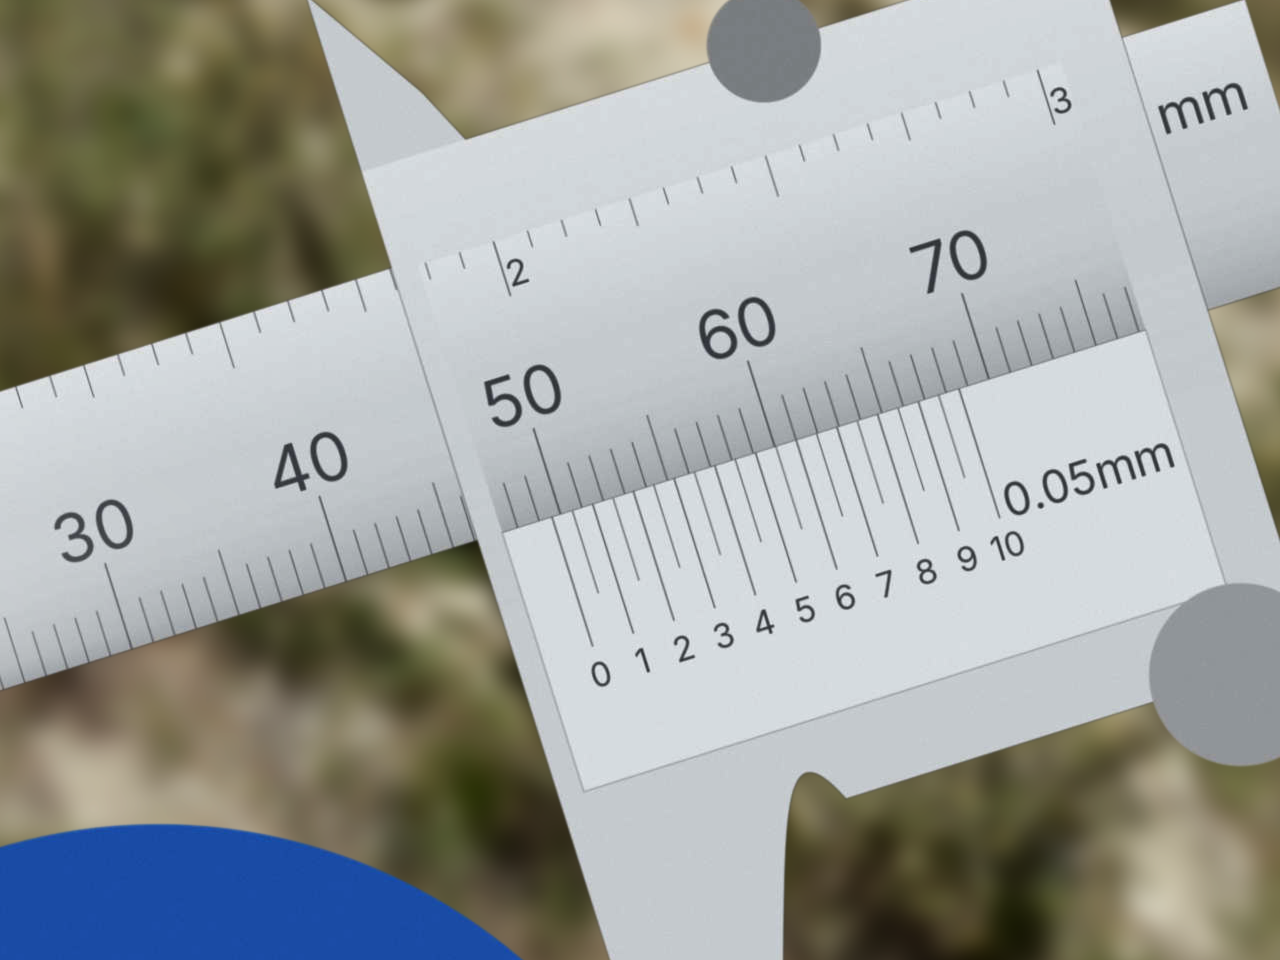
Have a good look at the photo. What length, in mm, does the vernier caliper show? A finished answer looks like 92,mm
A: 49.6,mm
